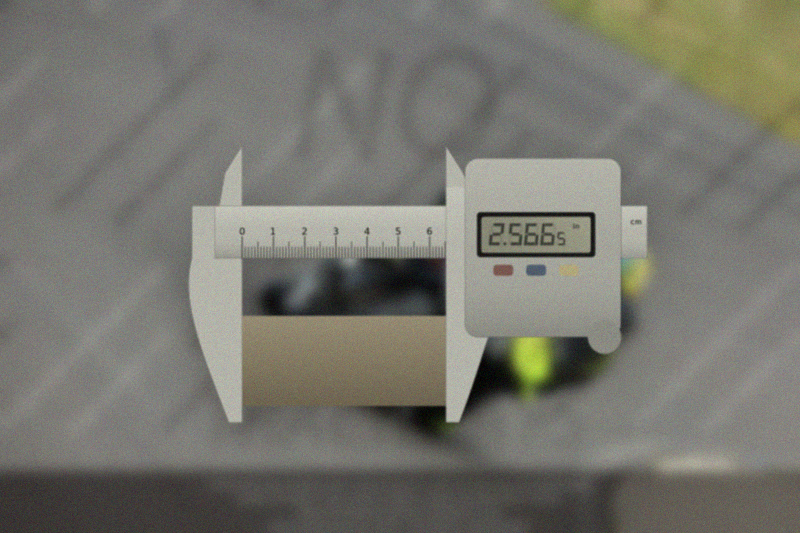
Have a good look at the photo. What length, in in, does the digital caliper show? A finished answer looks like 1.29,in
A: 2.5665,in
